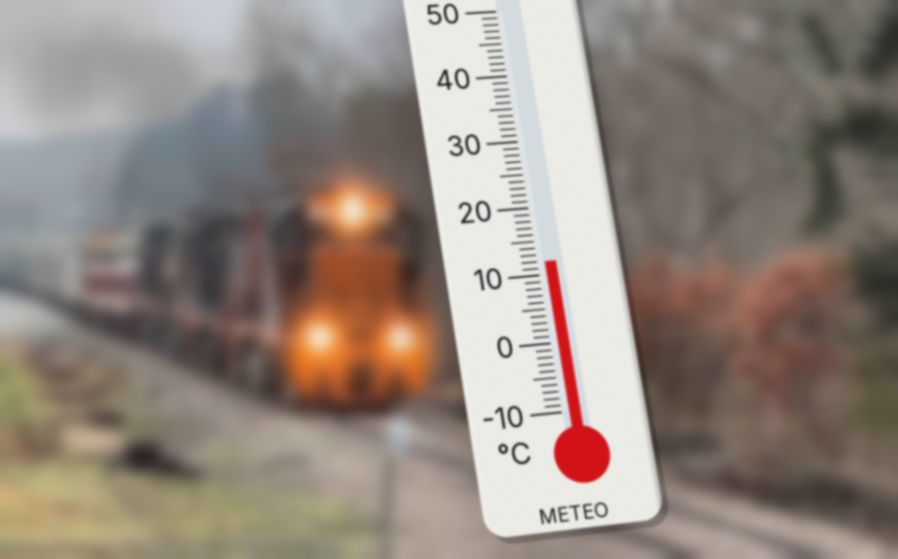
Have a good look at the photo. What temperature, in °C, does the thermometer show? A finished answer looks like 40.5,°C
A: 12,°C
